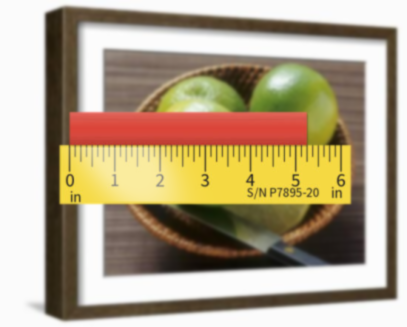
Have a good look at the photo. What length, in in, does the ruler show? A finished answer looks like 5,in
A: 5.25,in
